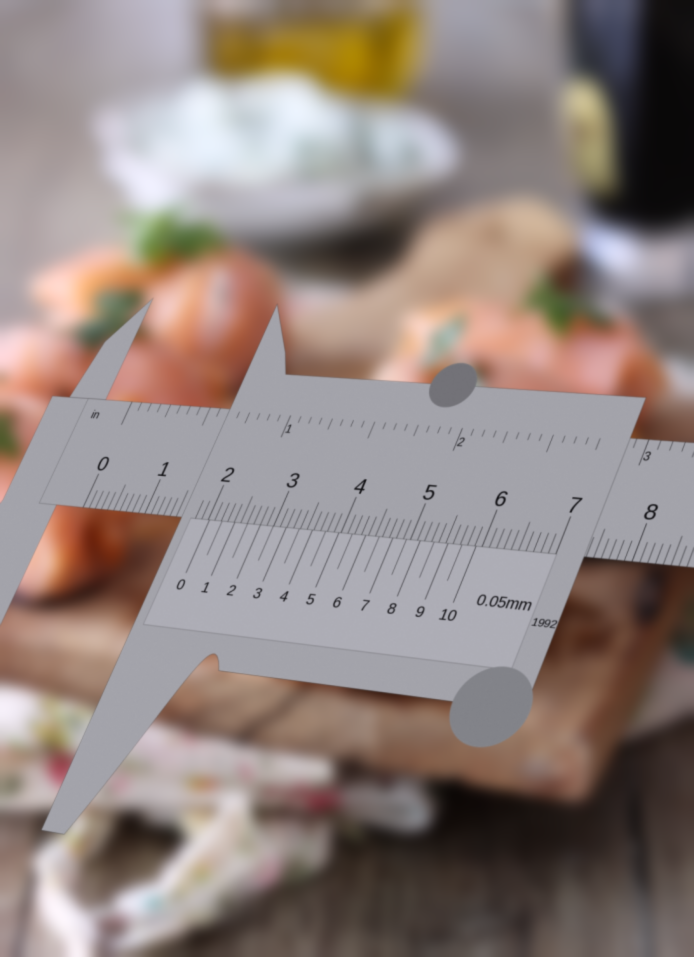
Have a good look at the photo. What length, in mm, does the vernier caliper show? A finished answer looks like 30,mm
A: 20.2,mm
